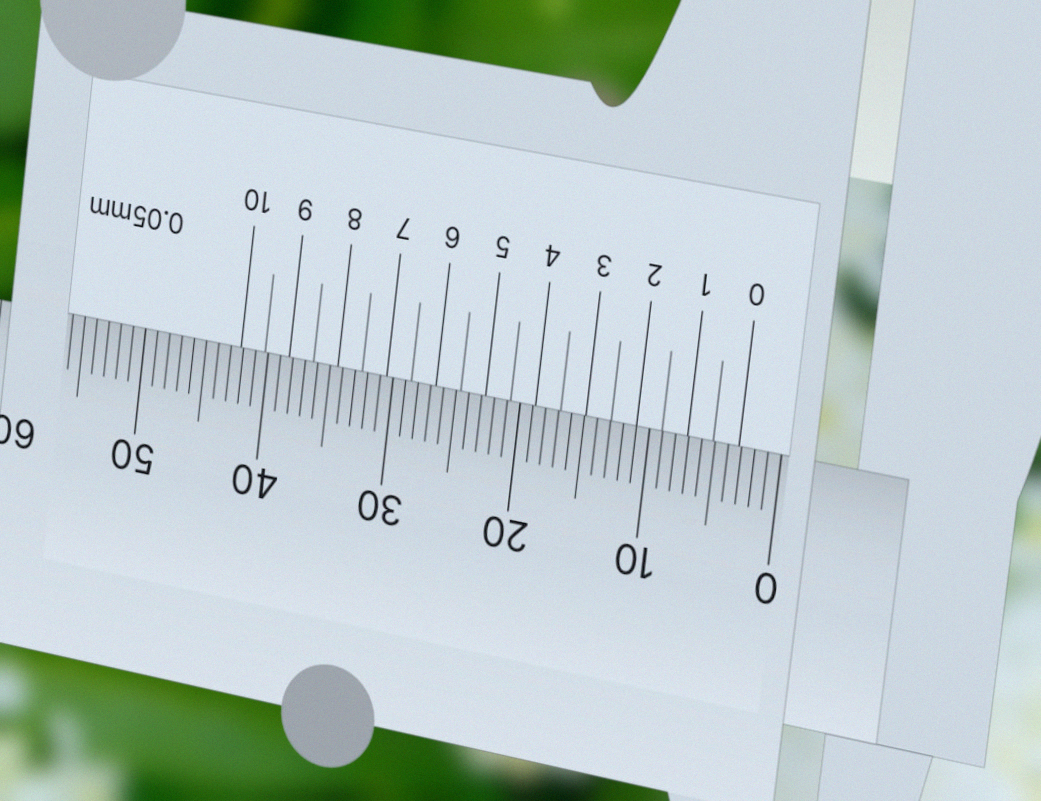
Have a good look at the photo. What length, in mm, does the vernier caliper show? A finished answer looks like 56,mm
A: 3.2,mm
